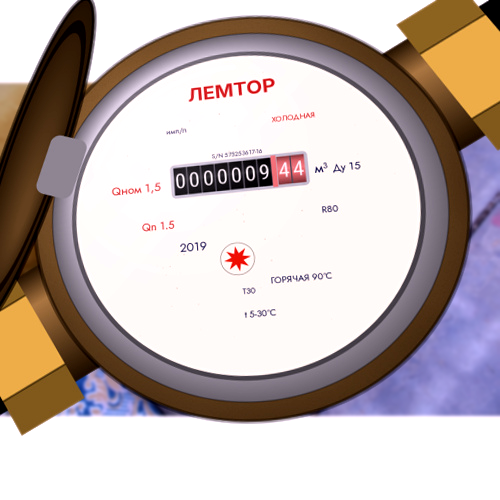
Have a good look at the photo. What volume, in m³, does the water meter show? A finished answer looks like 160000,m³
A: 9.44,m³
